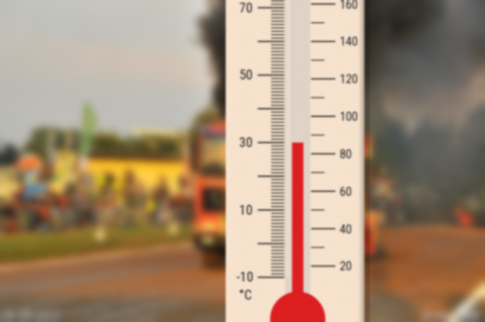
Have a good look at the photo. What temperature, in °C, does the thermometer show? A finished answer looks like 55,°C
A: 30,°C
